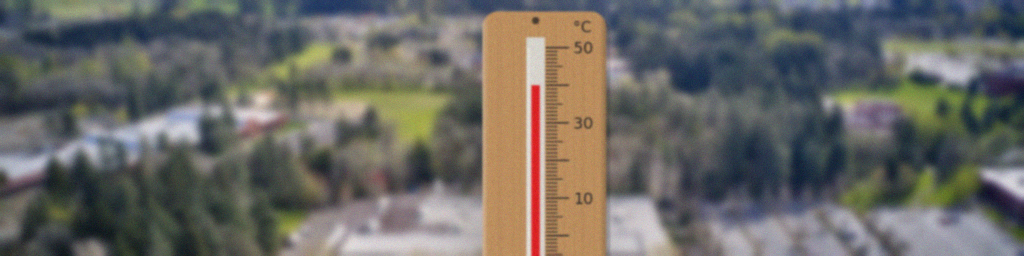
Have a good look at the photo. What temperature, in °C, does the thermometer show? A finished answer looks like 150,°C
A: 40,°C
